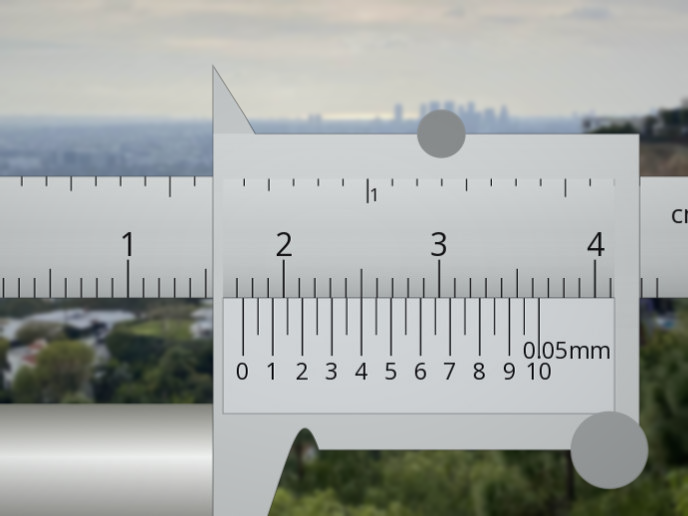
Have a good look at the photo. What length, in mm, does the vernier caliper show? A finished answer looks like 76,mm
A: 17.4,mm
